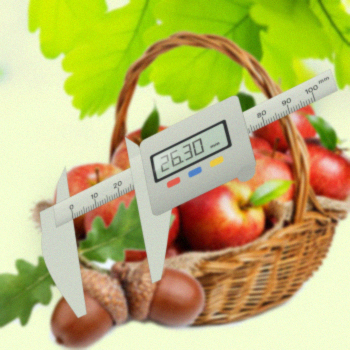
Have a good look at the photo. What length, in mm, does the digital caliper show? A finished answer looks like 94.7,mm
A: 26.30,mm
